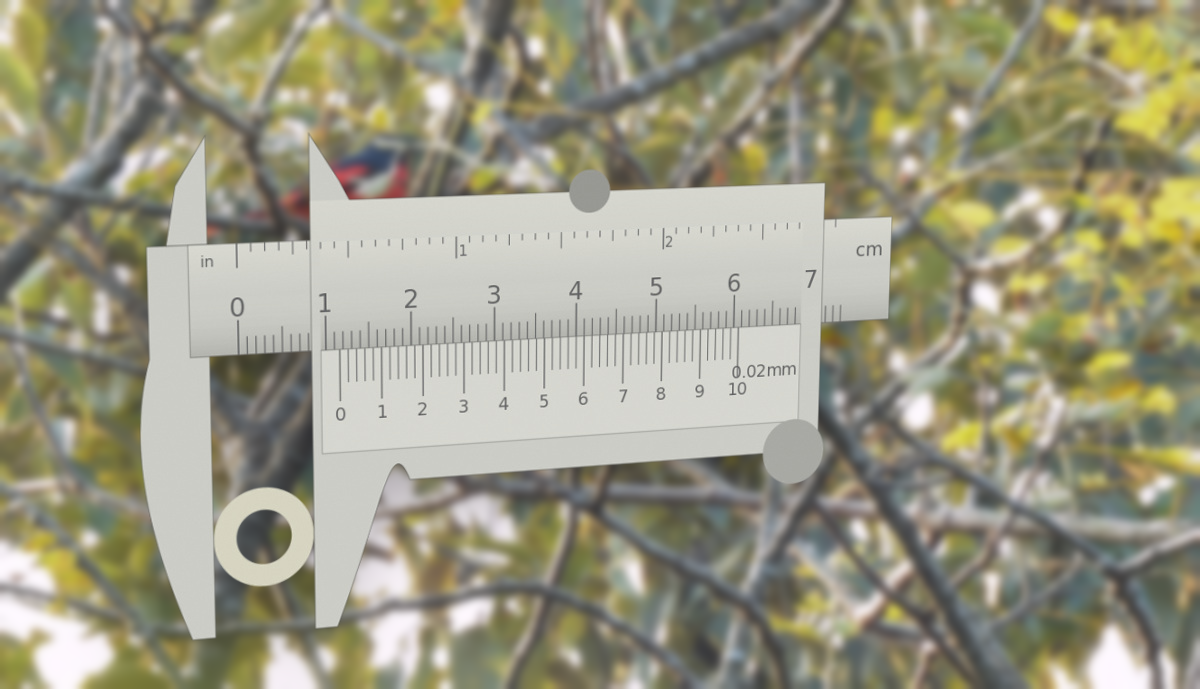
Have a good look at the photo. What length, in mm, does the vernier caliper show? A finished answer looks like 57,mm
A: 11.6,mm
